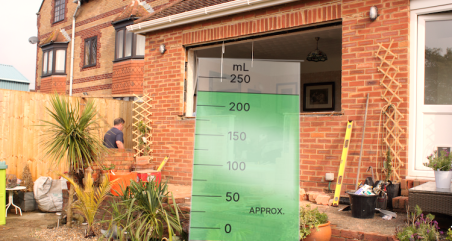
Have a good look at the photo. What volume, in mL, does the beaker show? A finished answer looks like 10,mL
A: 225,mL
